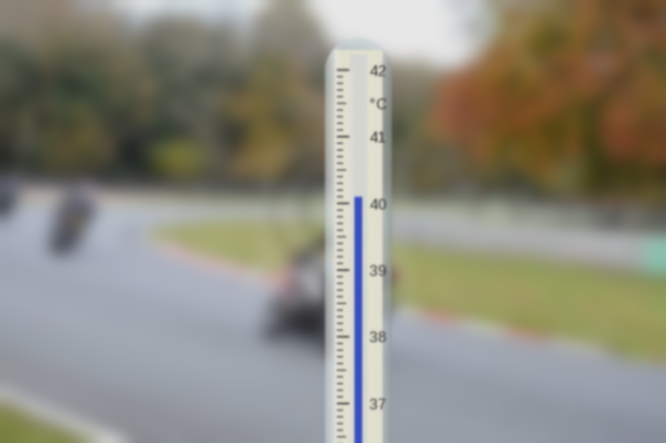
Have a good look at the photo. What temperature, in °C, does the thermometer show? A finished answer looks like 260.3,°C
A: 40.1,°C
